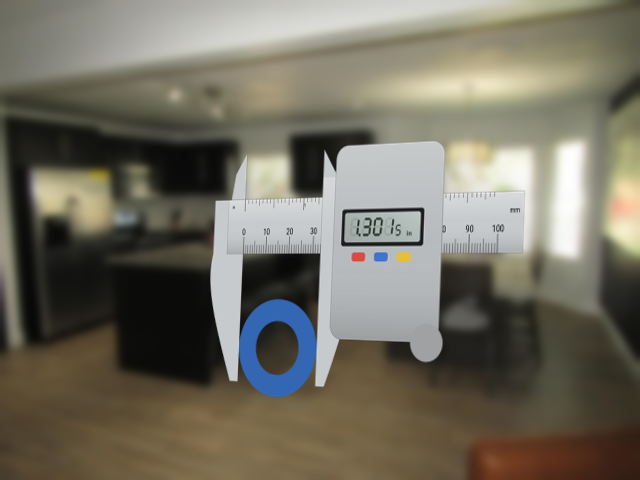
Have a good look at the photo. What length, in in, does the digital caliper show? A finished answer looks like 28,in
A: 1.3015,in
